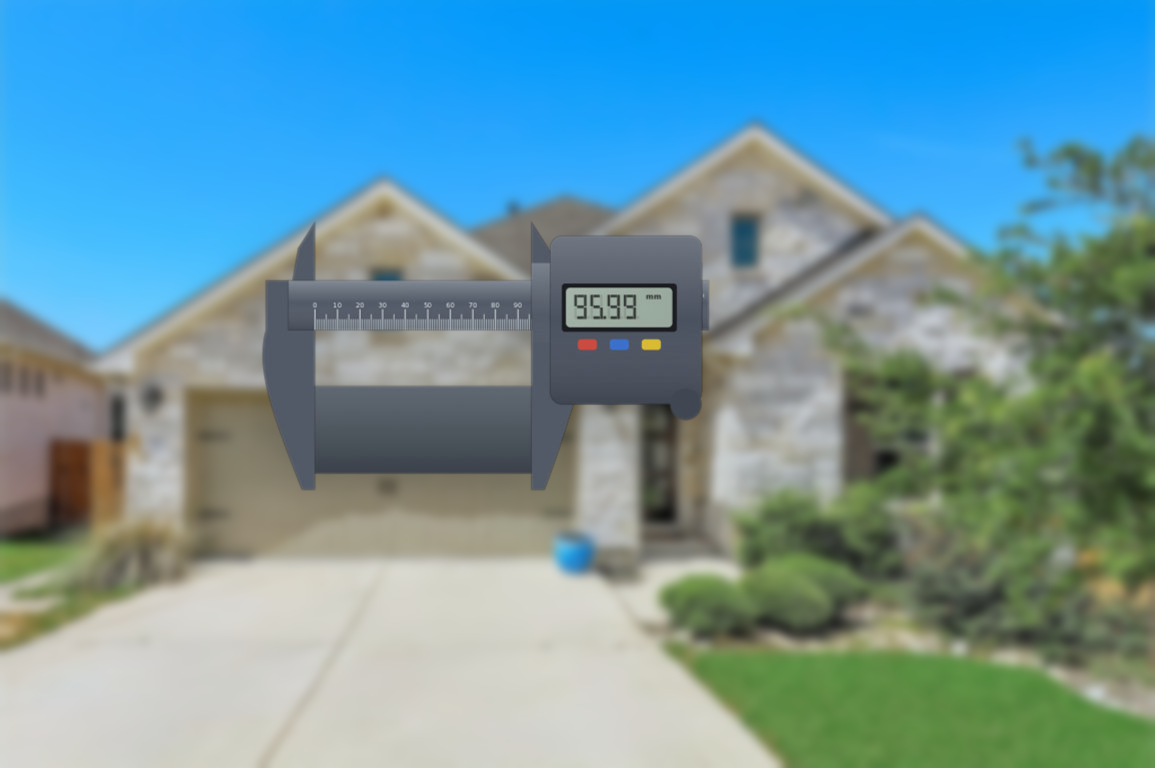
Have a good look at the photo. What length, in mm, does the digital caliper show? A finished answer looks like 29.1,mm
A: 95.99,mm
